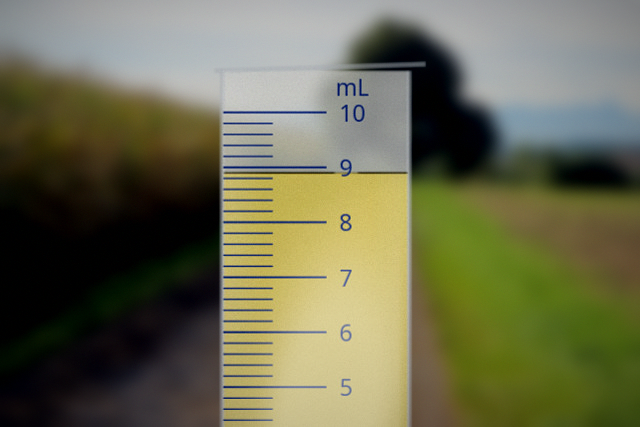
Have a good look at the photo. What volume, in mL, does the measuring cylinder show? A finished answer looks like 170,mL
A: 8.9,mL
